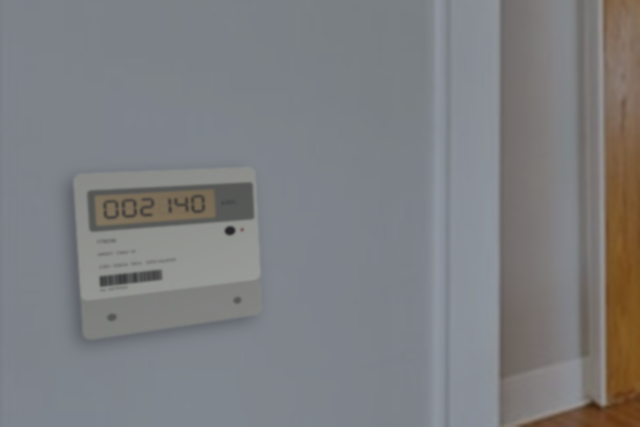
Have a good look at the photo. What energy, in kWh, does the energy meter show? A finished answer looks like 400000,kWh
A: 2140,kWh
